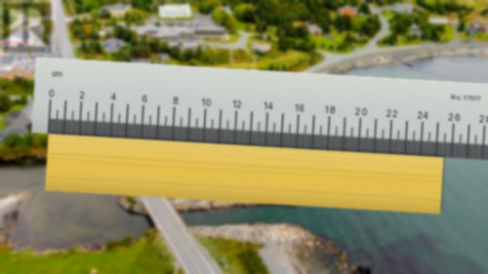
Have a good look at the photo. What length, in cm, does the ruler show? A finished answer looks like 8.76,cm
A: 25.5,cm
